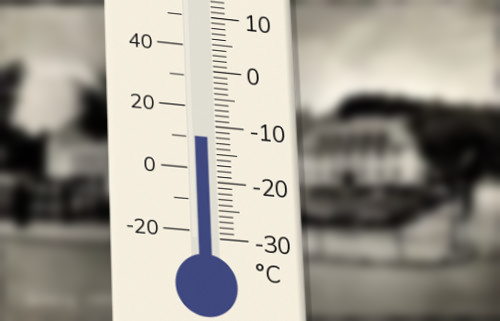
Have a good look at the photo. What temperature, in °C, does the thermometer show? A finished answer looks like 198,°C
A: -12,°C
